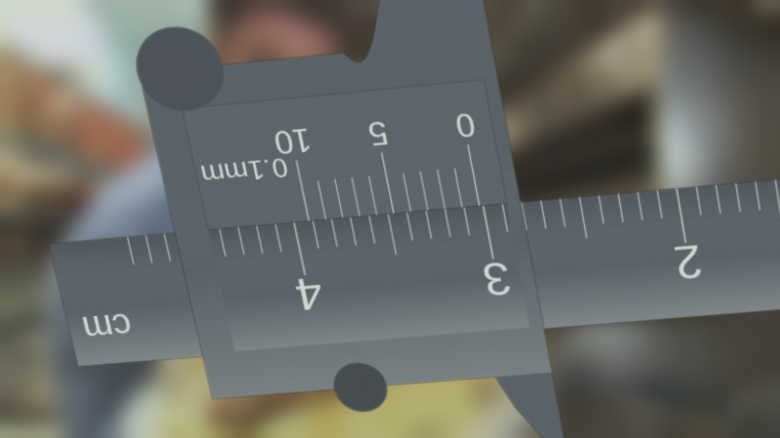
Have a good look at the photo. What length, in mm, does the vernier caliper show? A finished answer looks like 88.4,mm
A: 30.2,mm
